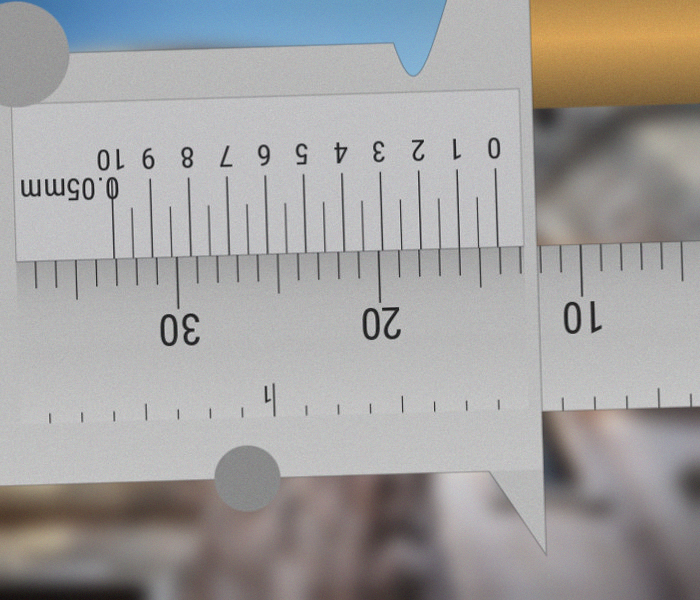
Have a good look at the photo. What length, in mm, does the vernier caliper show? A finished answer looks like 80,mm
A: 14.1,mm
